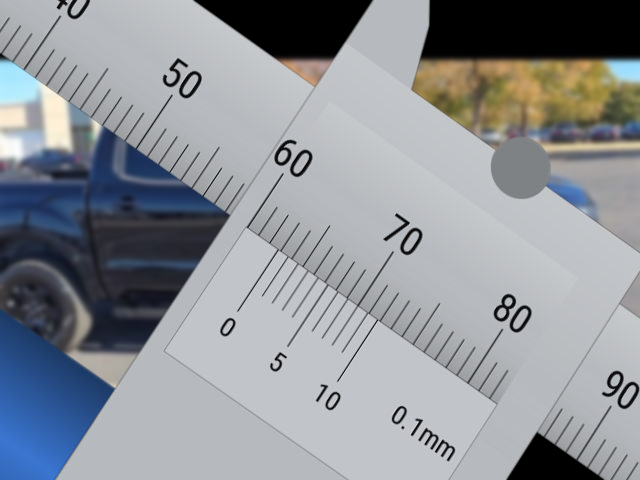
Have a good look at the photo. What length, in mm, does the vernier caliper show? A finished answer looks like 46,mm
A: 62.8,mm
